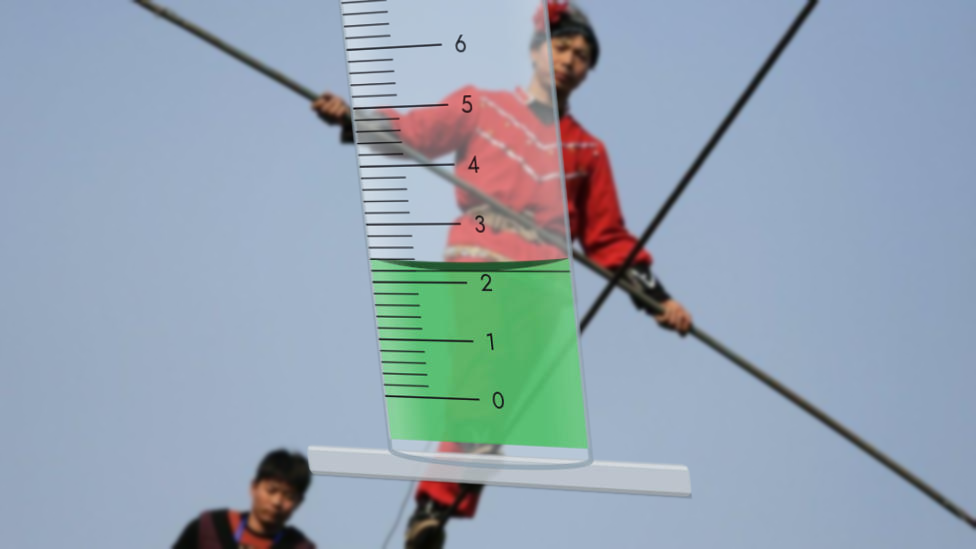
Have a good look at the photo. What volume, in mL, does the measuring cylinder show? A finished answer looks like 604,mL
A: 2.2,mL
